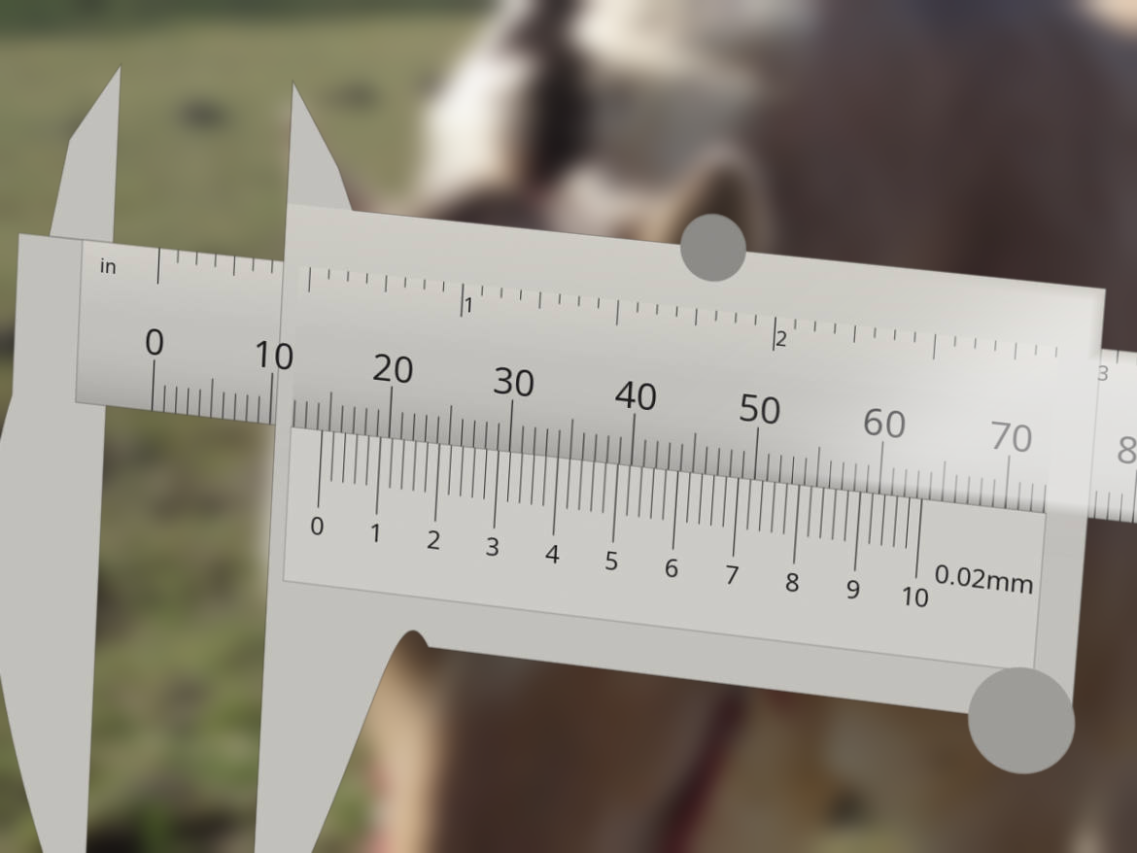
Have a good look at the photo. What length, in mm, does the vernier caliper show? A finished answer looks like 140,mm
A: 14.4,mm
